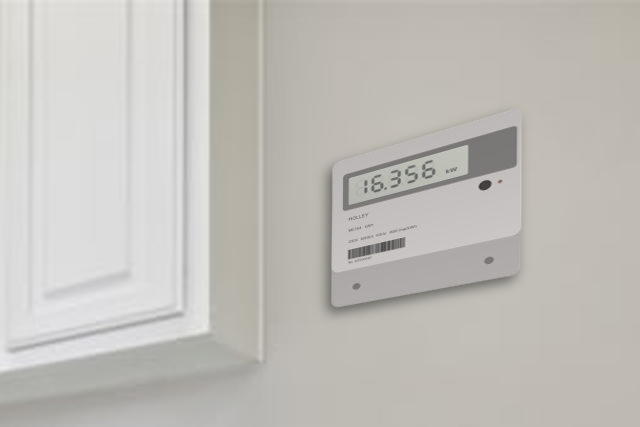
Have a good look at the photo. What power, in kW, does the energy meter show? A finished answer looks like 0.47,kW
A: 16.356,kW
